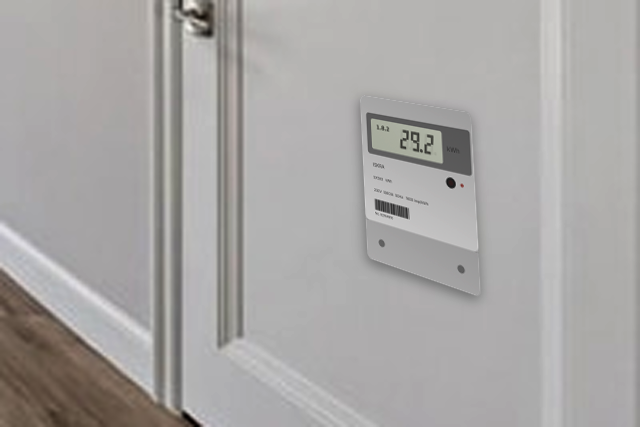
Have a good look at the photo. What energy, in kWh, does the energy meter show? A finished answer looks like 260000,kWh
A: 29.2,kWh
